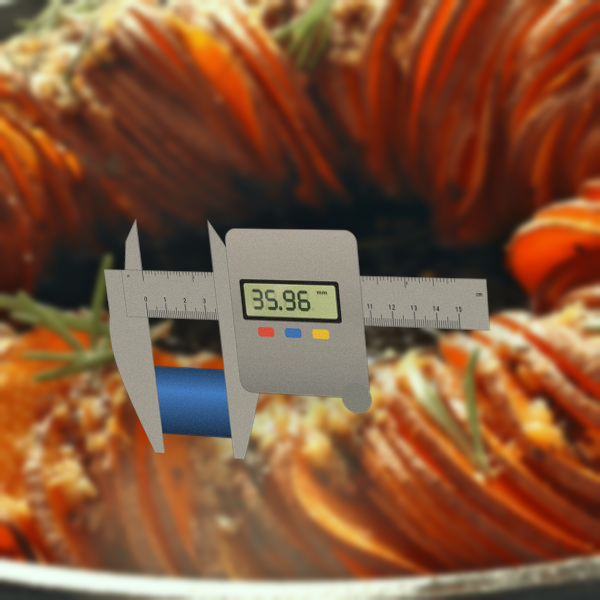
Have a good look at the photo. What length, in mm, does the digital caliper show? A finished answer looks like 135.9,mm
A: 35.96,mm
